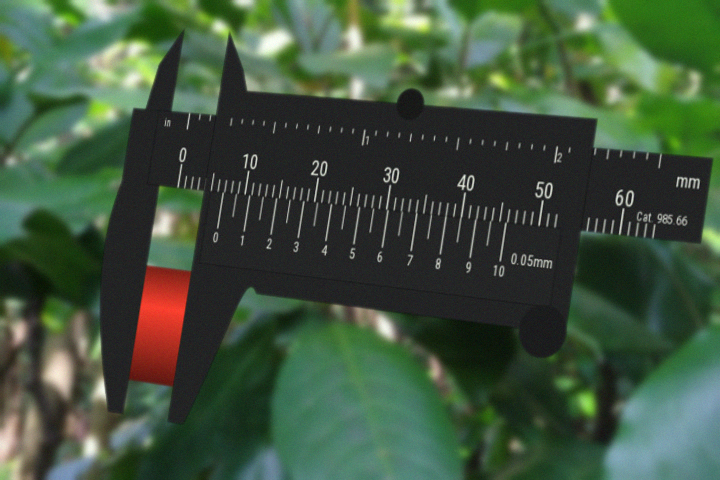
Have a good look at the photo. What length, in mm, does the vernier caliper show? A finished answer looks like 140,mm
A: 6.8,mm
